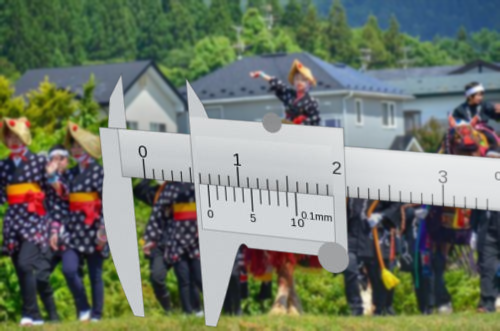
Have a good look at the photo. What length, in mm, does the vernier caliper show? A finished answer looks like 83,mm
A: 6.8,mm
